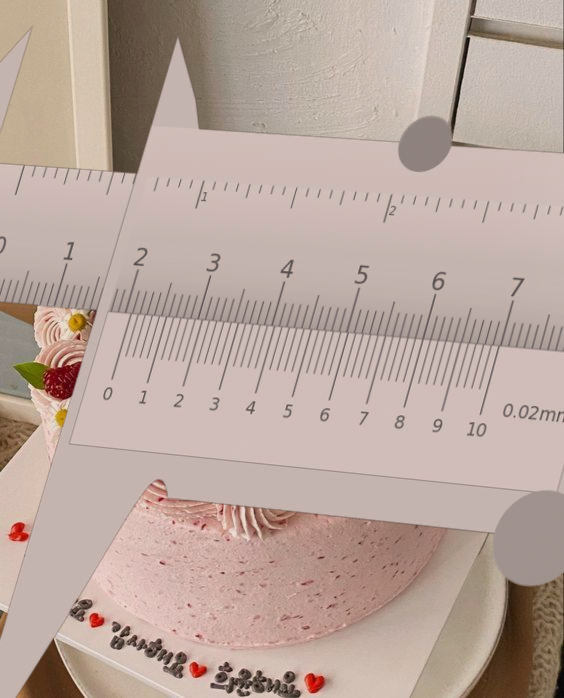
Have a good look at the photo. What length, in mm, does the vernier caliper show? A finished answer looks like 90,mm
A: 20.8,mm
